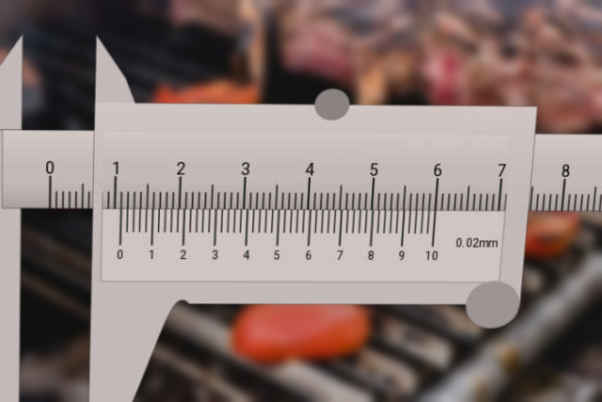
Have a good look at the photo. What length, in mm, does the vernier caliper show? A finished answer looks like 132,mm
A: 11.0,mm
